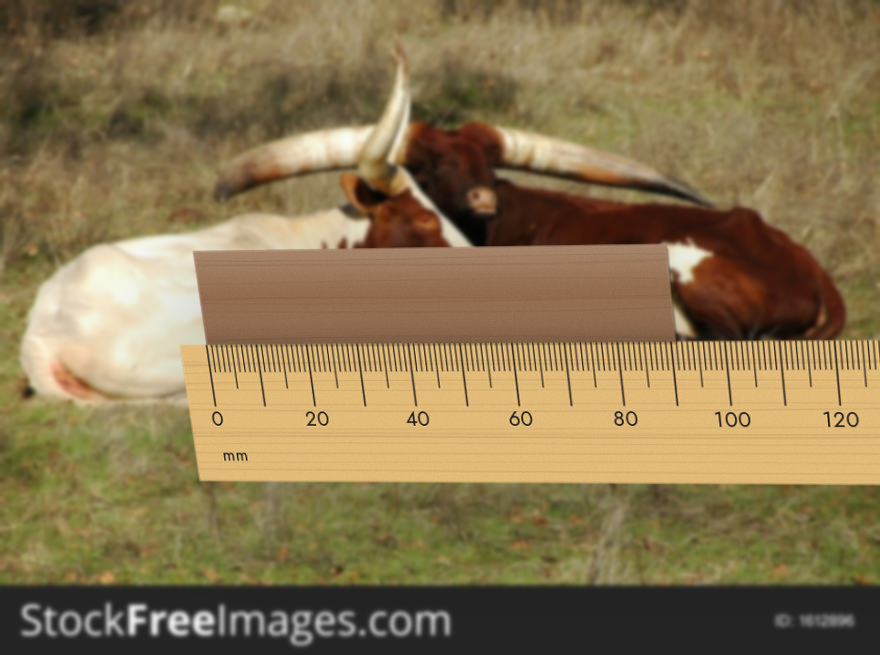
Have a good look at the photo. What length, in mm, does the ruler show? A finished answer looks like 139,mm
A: 91,mm
